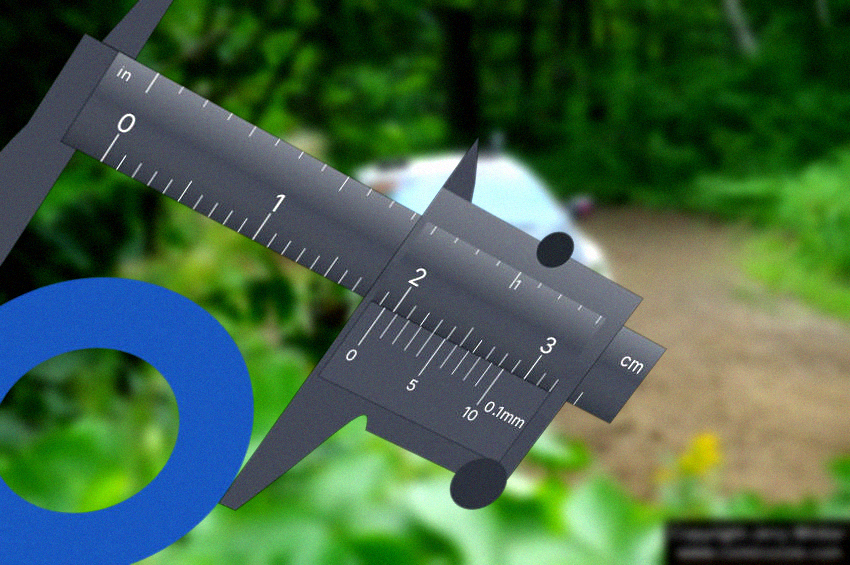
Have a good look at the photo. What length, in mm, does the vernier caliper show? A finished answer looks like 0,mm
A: 19.4,mm
